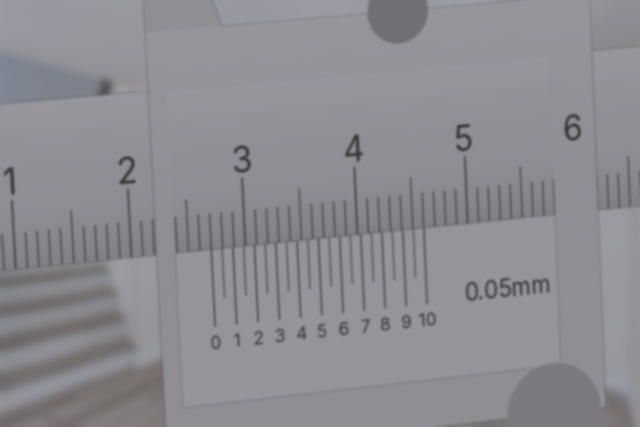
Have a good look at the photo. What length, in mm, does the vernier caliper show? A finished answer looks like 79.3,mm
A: 27.0,mm
